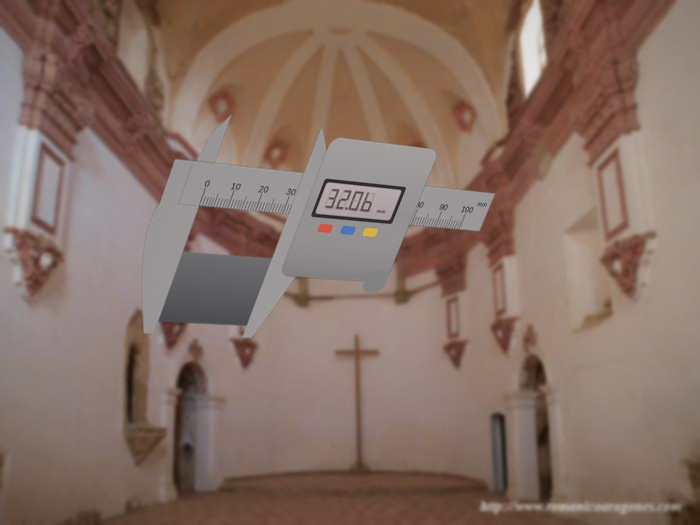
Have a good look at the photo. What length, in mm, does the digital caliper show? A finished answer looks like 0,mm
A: 32.06,mm
